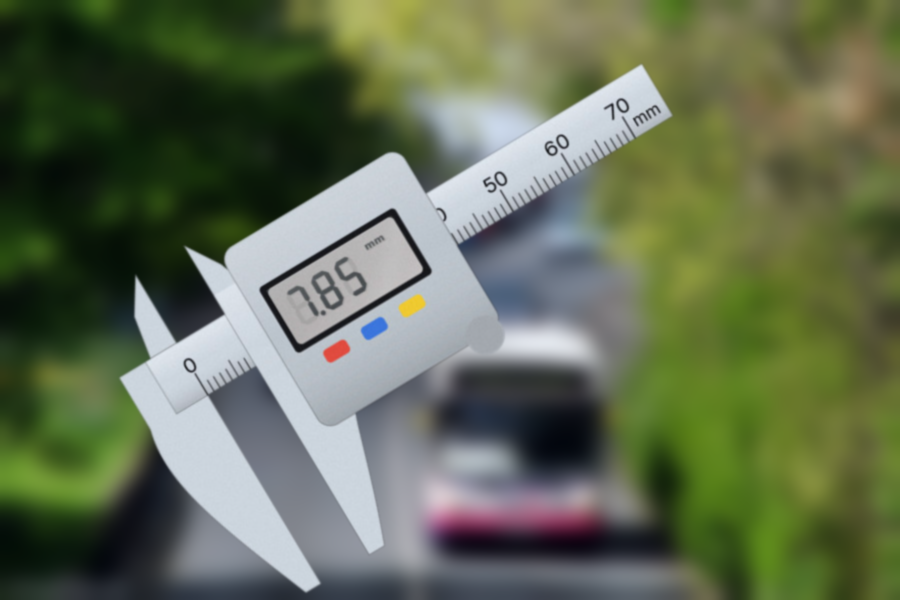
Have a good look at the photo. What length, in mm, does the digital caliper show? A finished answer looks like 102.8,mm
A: 7.85,mm
